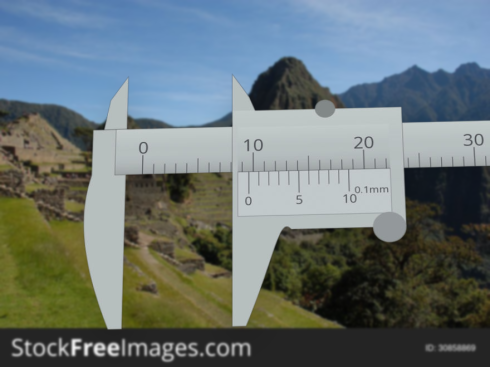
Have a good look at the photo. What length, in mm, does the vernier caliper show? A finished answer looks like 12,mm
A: 9.6,mm
